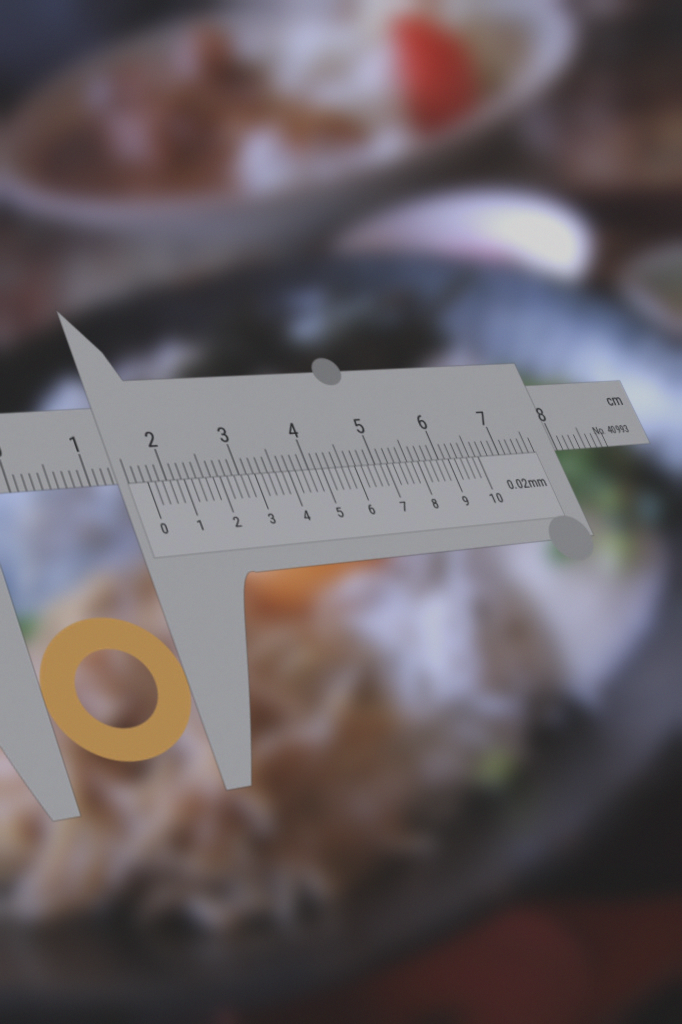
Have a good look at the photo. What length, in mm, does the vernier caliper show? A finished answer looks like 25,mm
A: 17.5,mm
